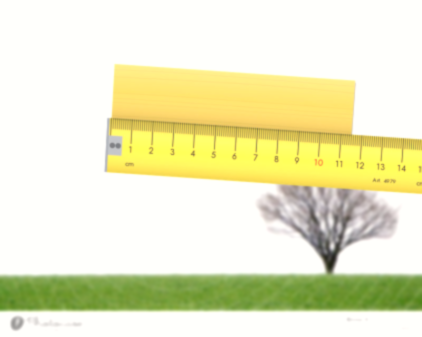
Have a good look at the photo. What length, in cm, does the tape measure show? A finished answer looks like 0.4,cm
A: 11.5,cm
